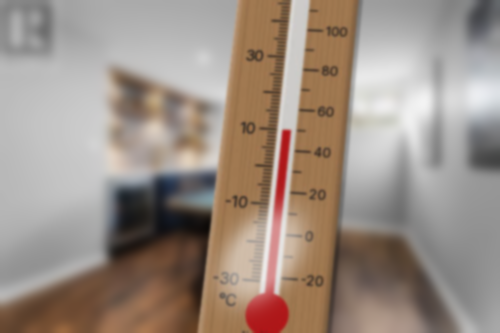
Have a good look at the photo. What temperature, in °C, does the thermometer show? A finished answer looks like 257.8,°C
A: 10,°C
